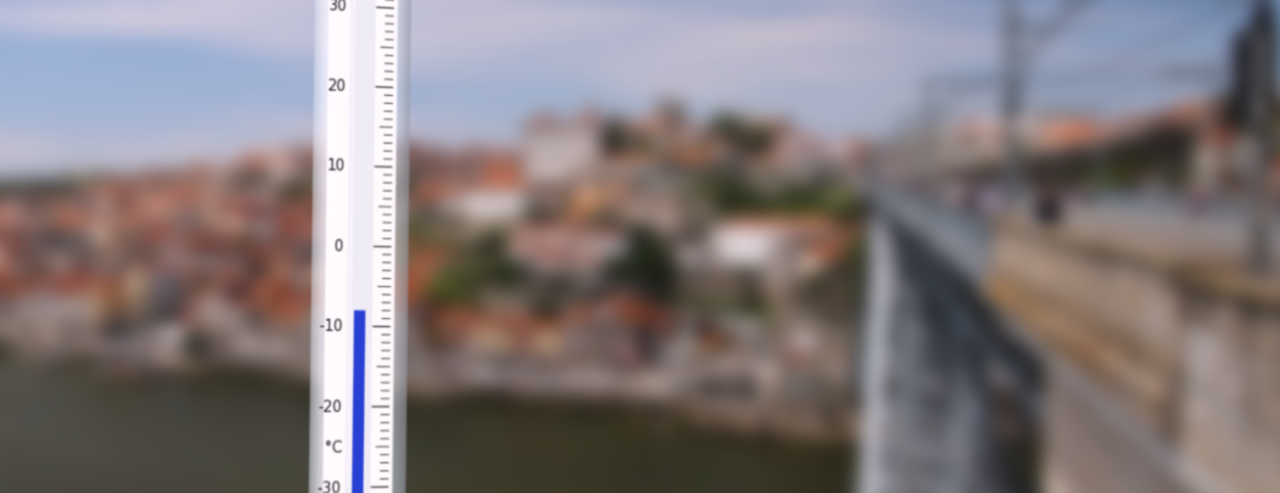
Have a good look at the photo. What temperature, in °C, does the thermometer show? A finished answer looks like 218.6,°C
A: -8,°C
